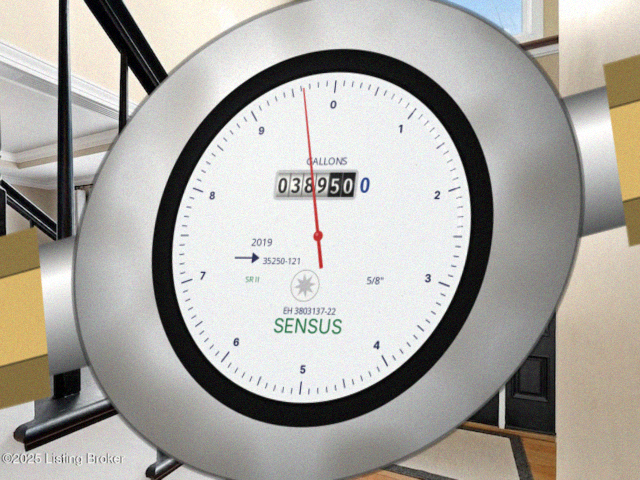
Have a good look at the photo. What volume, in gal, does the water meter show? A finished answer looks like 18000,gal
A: 389499.6,gal
